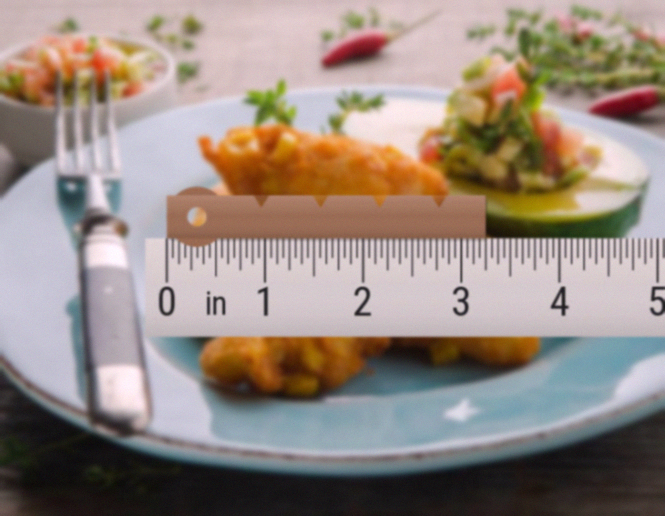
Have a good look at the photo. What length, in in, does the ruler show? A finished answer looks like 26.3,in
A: 3.25,in
